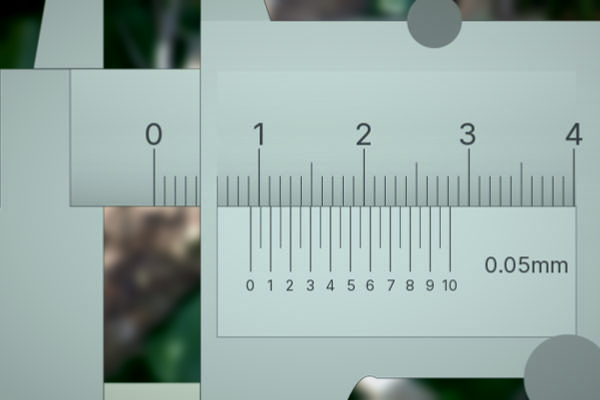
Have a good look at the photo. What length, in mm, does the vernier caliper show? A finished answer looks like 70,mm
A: 9.2,mm
